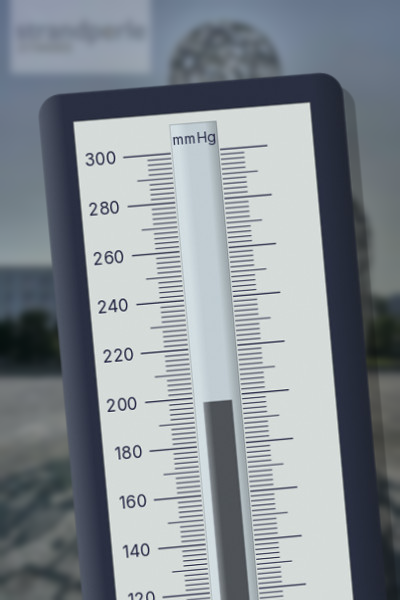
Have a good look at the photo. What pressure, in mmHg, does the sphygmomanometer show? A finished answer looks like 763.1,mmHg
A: 198,mmHg
